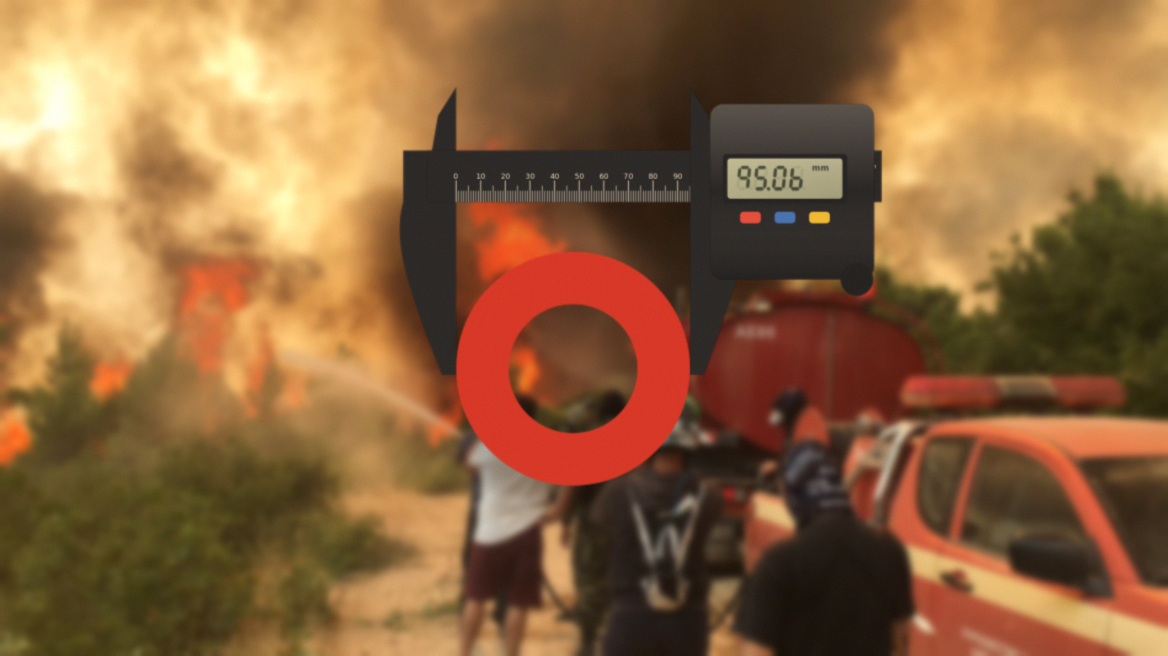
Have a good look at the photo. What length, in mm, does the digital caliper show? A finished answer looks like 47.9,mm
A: 95.06,mm
